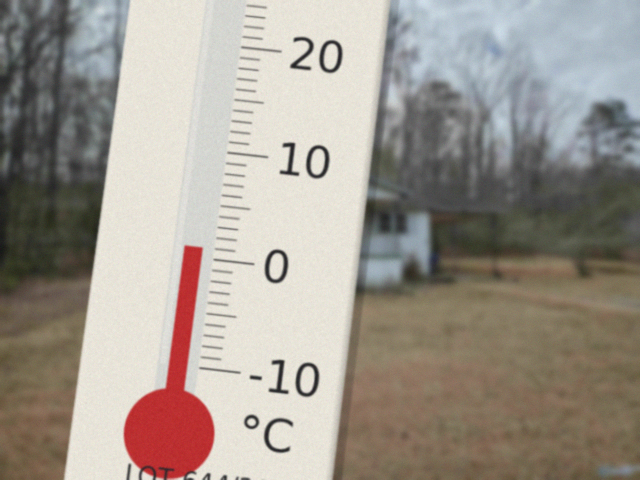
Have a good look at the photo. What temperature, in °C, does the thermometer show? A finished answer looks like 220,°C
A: 1,°C
